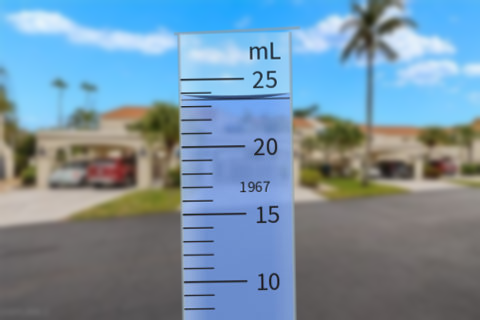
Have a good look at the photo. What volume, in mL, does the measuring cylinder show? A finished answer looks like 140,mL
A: 23.5,mL
